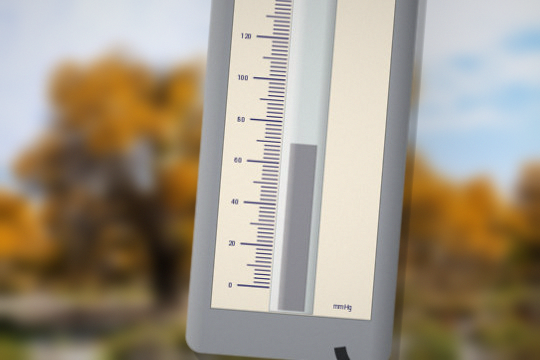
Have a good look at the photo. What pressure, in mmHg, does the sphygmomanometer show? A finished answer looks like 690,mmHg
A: 70,mmHg
